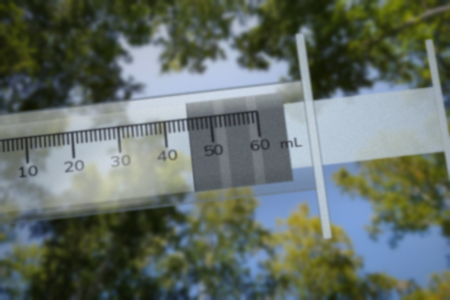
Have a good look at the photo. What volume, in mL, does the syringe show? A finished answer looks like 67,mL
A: 45,mL
